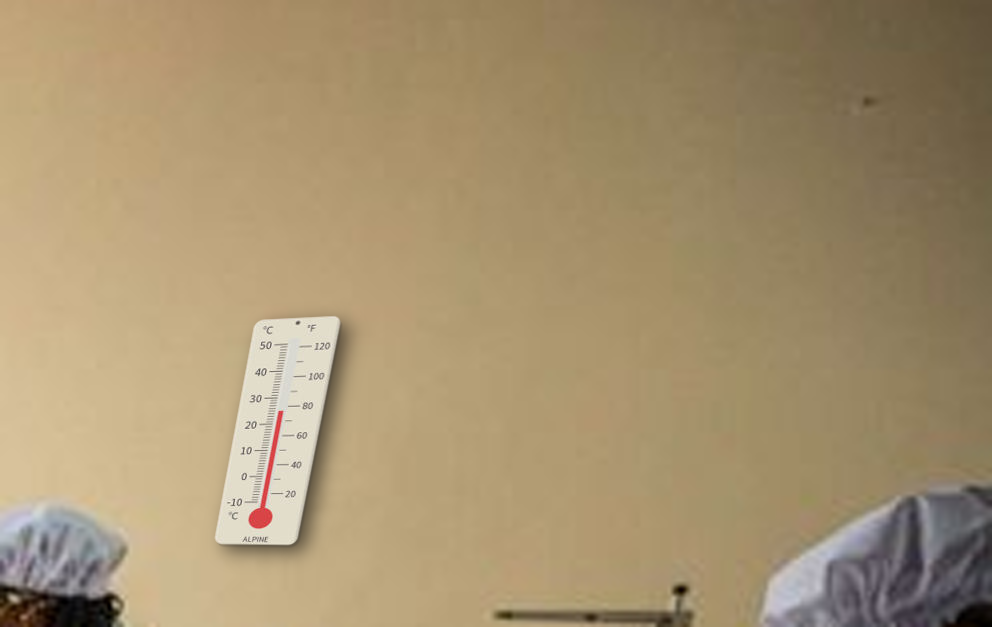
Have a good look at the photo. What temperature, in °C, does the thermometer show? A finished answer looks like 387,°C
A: 25,°C
